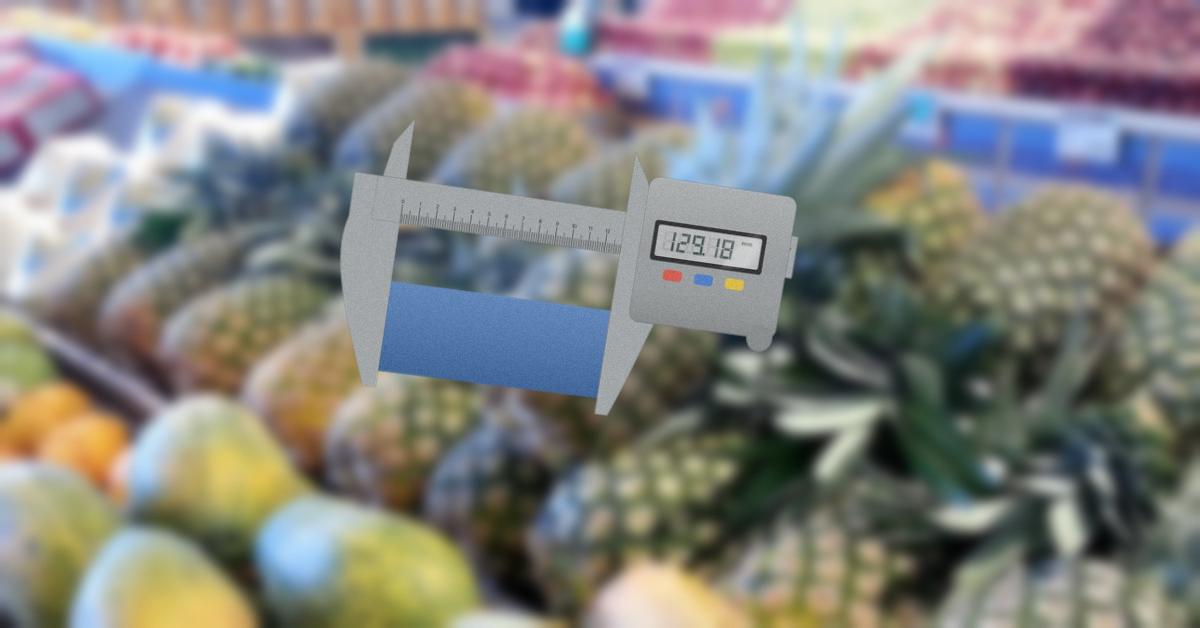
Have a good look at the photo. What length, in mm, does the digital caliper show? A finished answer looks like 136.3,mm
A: 129.18,mm
